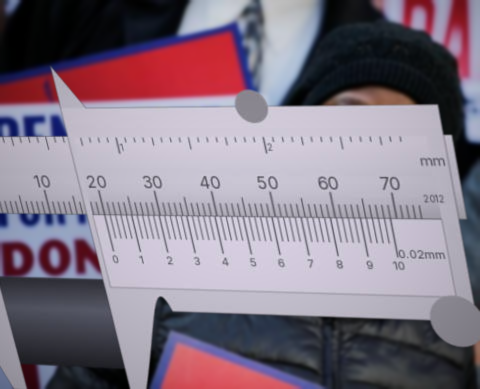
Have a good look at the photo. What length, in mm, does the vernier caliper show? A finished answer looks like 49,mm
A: 20.0,mm
